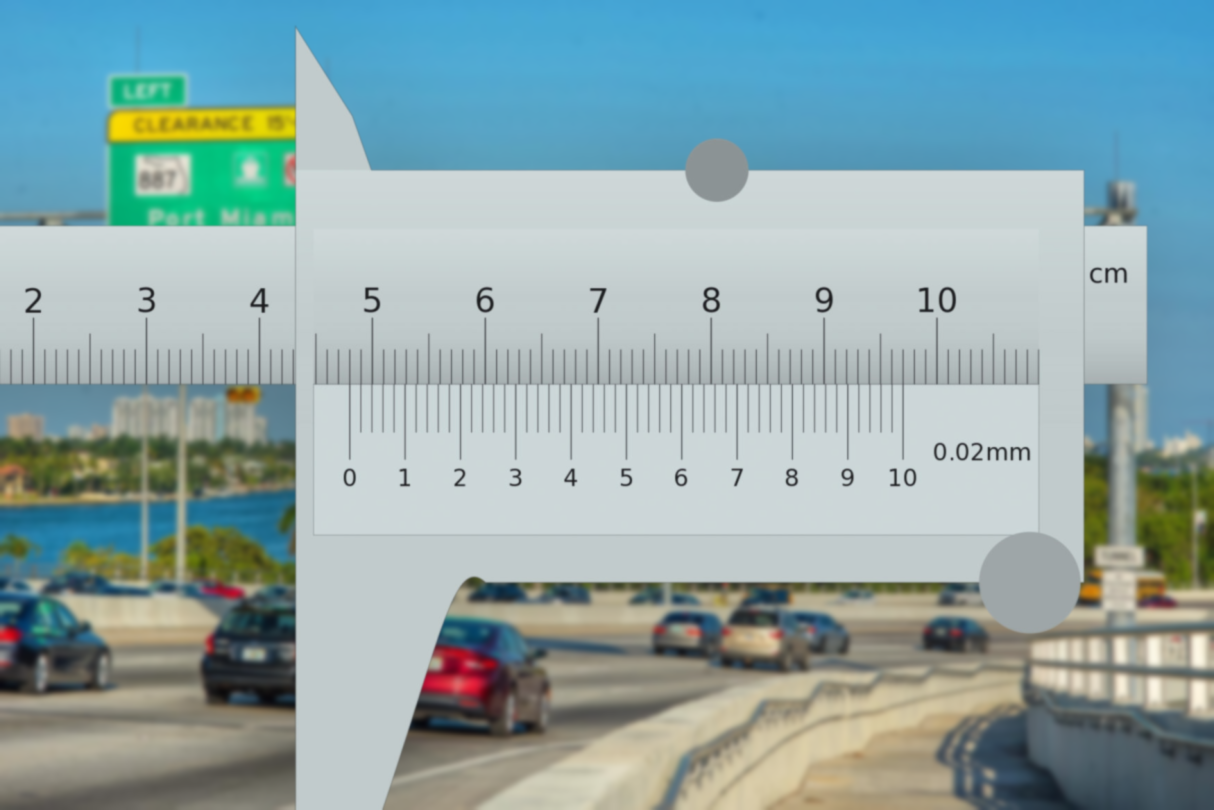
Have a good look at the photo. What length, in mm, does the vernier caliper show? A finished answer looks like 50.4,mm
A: 48.0,mm
